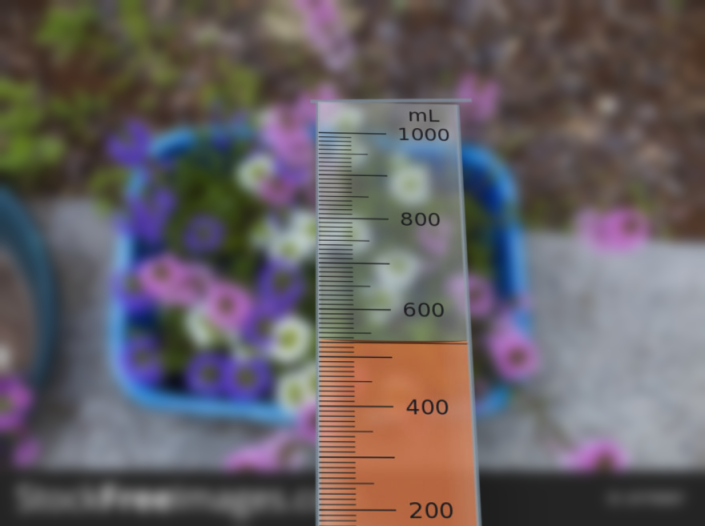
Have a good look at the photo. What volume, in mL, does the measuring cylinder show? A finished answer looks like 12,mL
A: 530,mL
